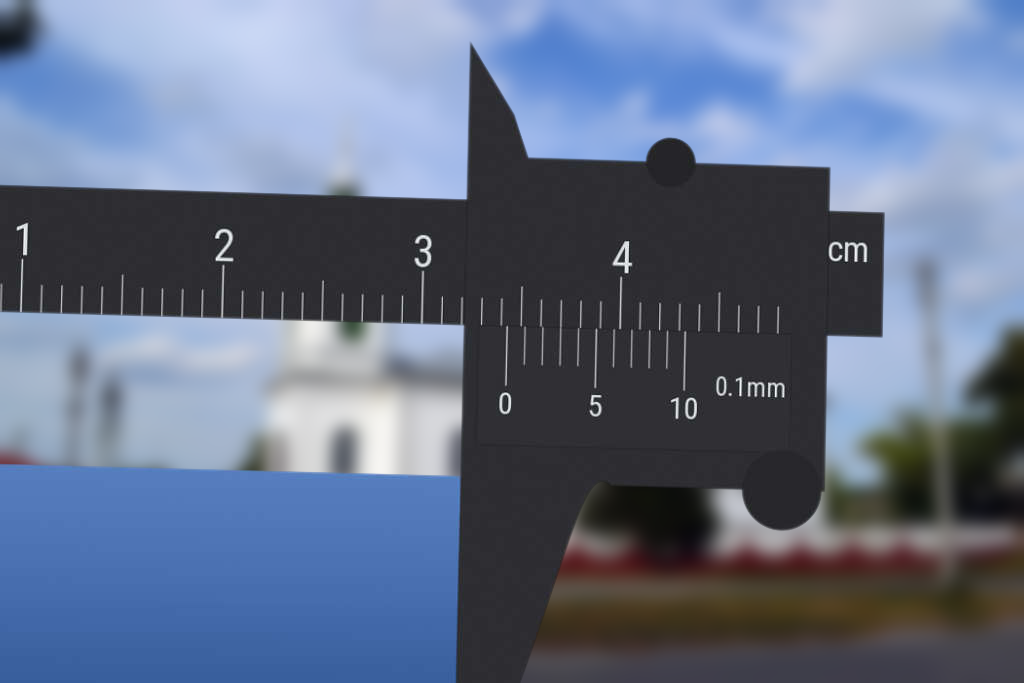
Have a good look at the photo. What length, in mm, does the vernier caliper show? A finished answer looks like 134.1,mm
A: 34.3,mm
